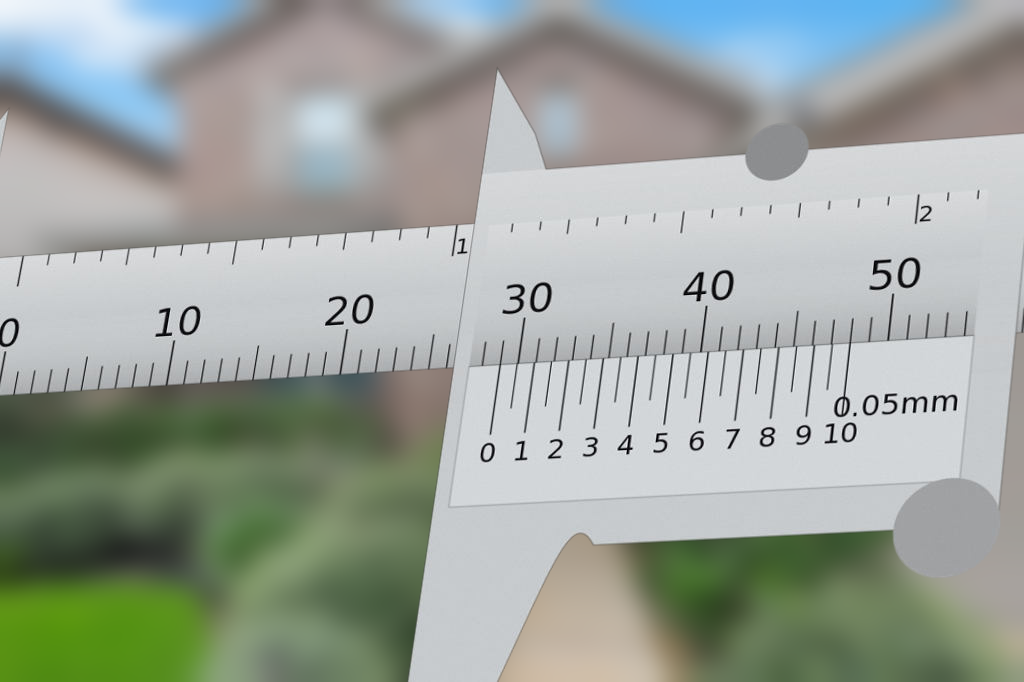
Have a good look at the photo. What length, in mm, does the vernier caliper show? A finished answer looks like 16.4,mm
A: 29.0,mm
